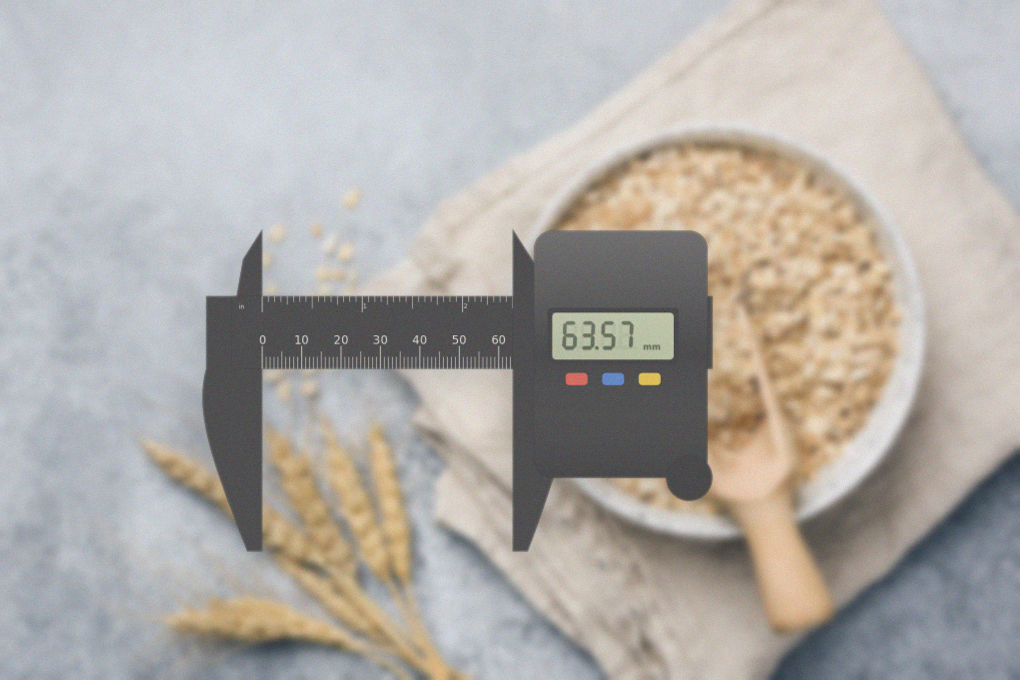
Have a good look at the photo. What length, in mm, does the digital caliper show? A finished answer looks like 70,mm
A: 63.57,mm
